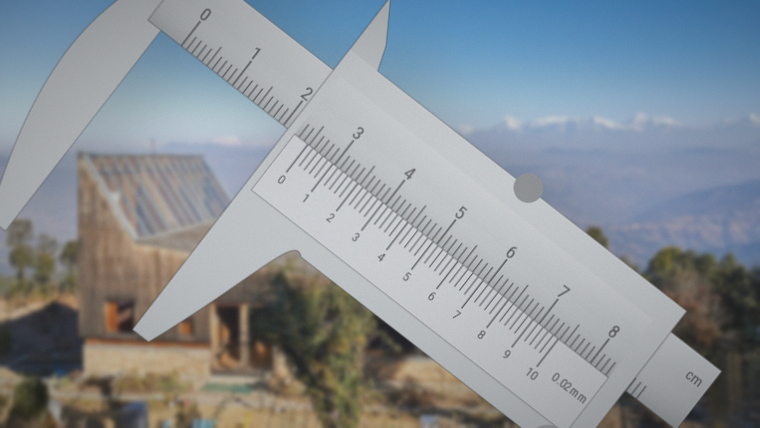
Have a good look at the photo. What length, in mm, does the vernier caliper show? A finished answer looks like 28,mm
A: 24.8,mm
